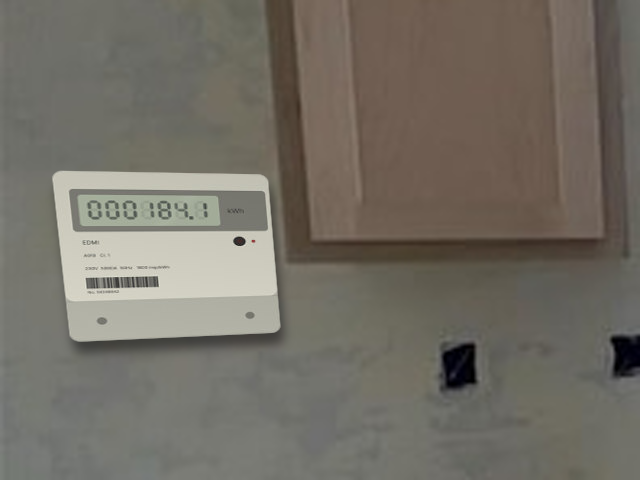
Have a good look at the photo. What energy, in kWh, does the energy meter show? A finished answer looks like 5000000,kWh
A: 184.1,kWh
